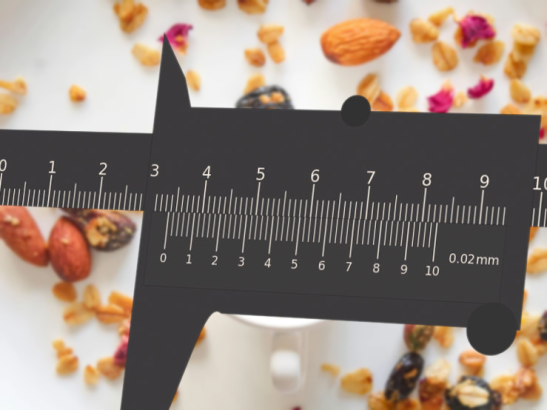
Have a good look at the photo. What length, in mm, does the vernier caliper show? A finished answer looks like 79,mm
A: 33.6,mm
